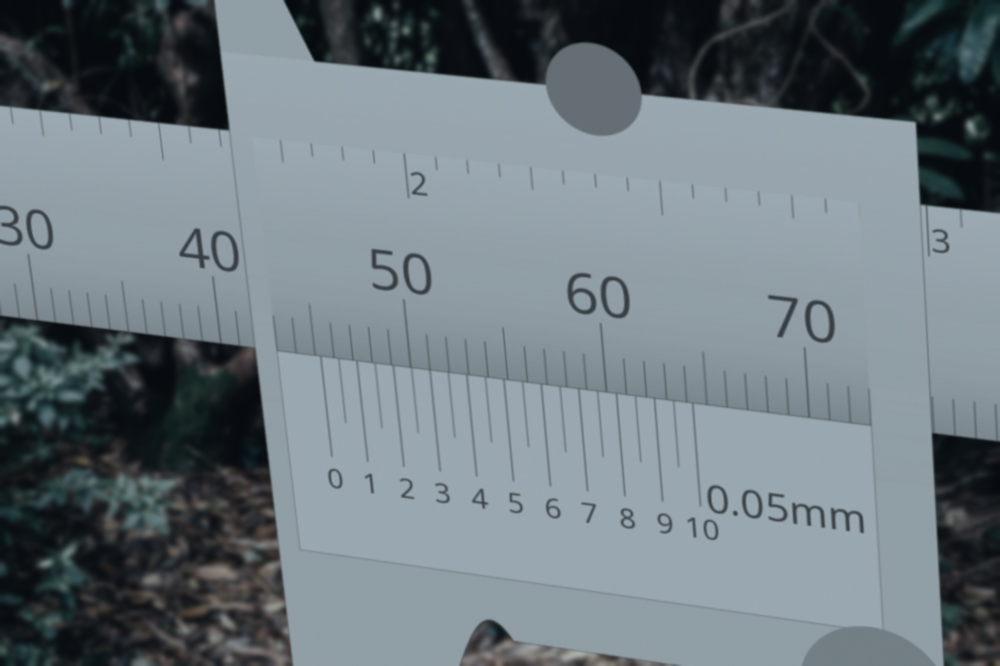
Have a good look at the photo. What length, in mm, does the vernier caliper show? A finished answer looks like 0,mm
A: 45.3,mm
